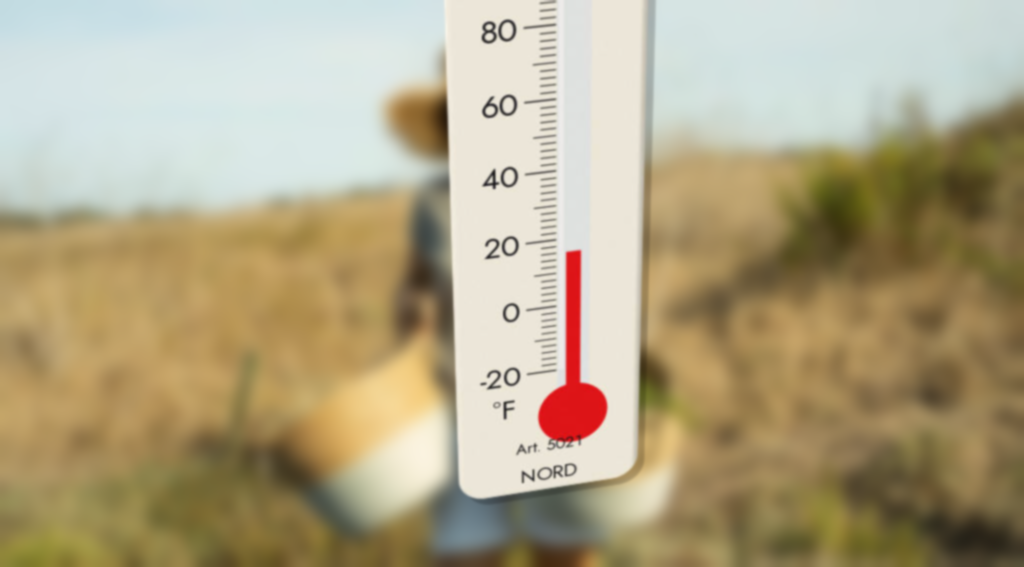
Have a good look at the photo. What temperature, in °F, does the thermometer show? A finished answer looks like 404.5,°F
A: 16,°F
